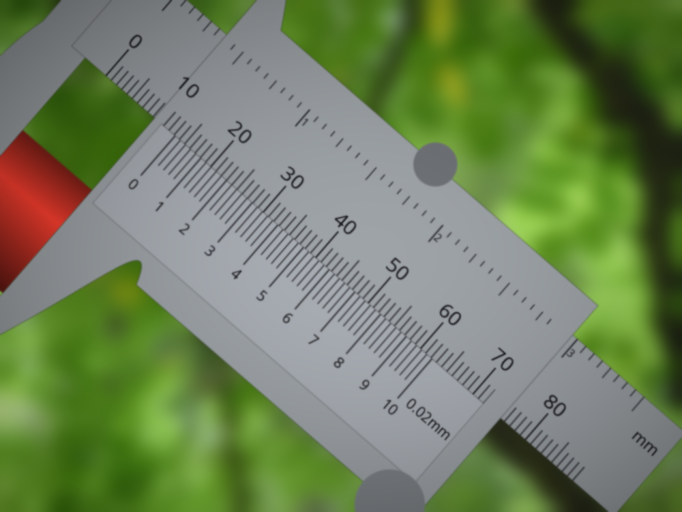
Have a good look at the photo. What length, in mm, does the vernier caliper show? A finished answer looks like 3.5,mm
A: 13.2,mm
